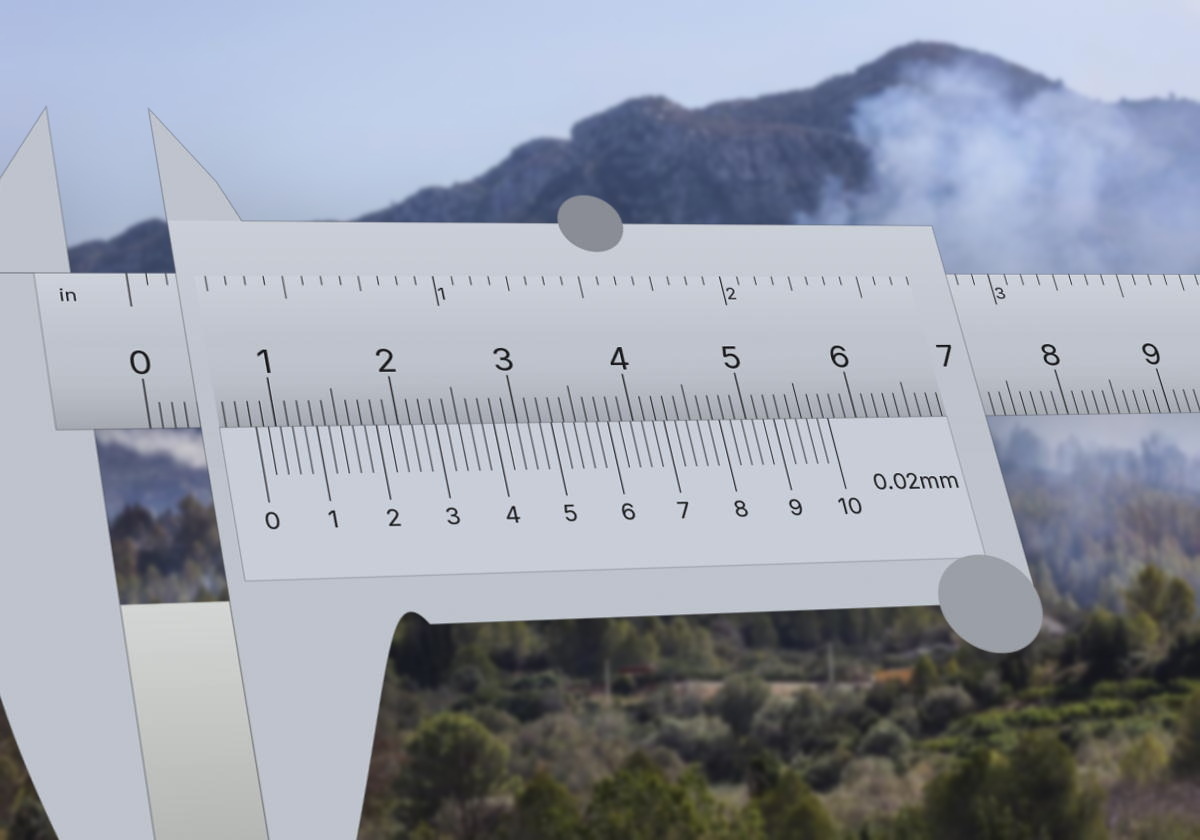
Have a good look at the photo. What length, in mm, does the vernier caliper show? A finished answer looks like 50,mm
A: 8.4,mm
